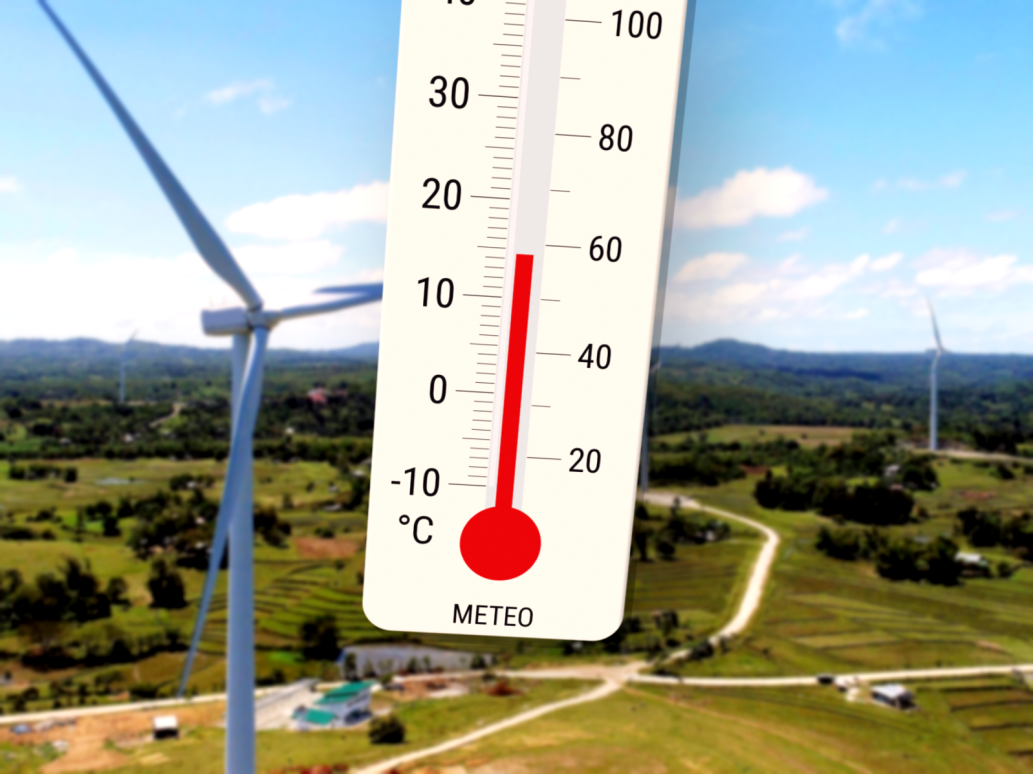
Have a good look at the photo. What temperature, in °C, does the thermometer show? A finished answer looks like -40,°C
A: 14.5,°C
